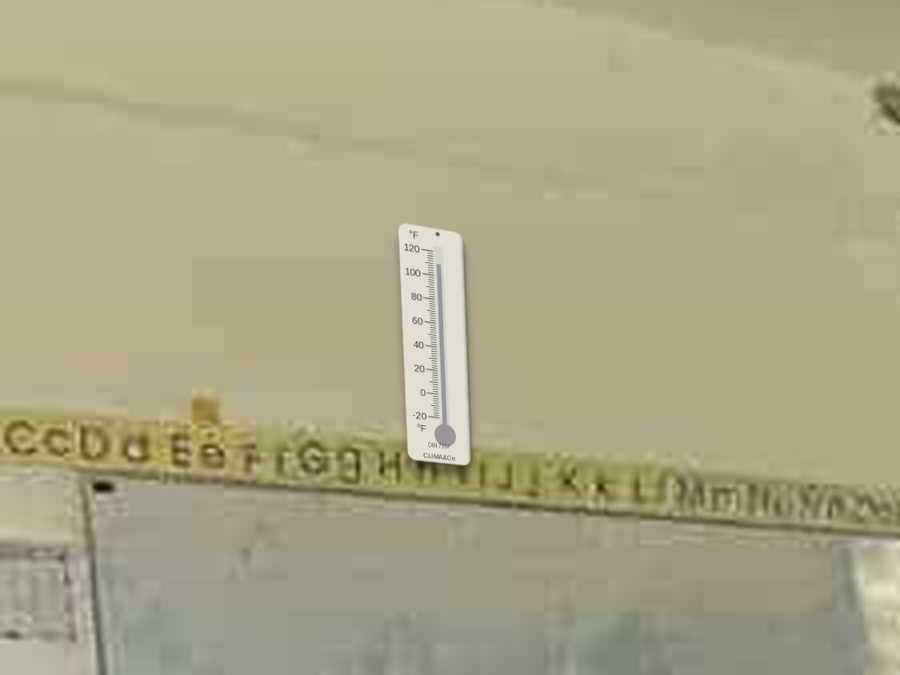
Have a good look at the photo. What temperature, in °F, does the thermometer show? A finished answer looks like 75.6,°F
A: 110,°F
